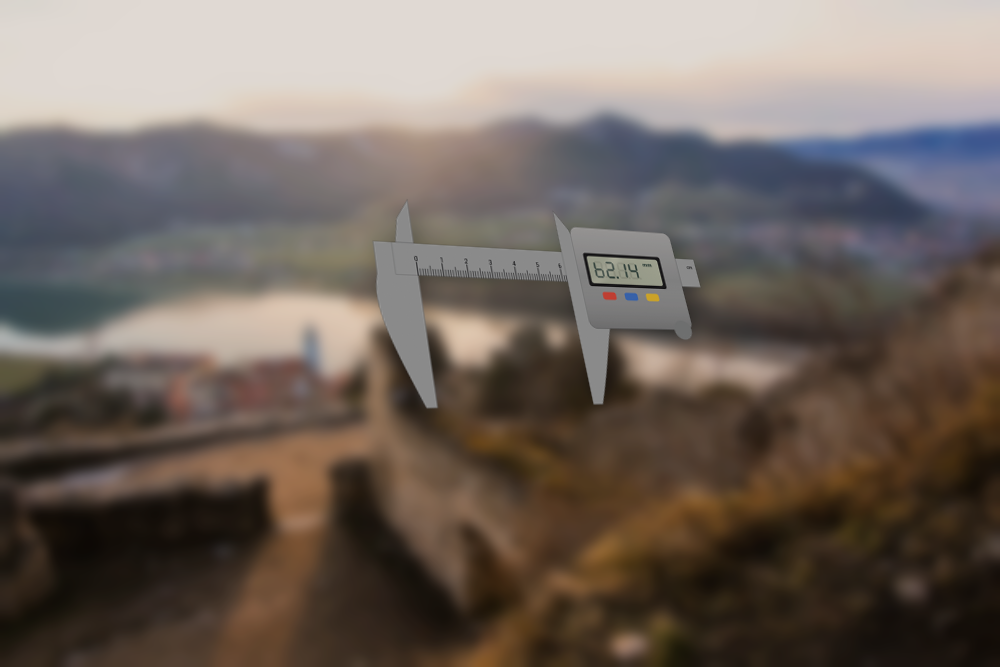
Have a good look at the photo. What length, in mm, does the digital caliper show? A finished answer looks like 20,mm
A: 62.14,mm
